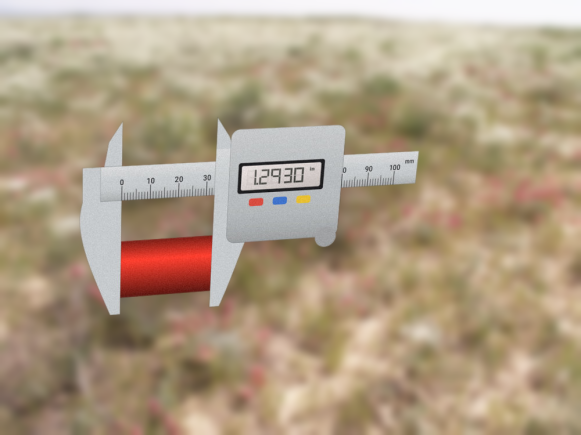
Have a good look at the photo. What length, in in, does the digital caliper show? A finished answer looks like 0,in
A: 1.2930,in
